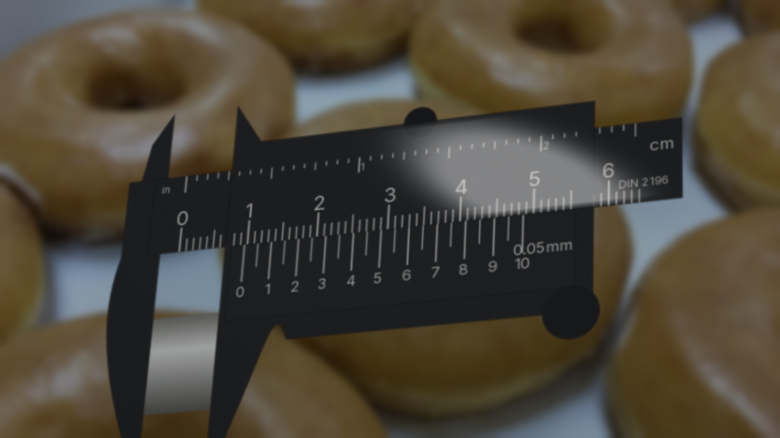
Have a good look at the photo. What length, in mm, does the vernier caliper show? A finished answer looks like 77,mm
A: 9.6,mm
